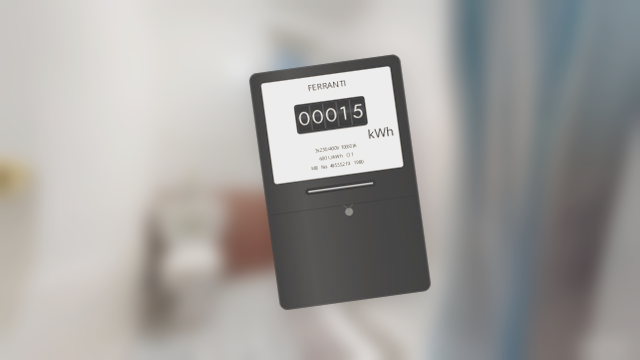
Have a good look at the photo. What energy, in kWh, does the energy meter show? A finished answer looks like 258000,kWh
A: 15,kWh
